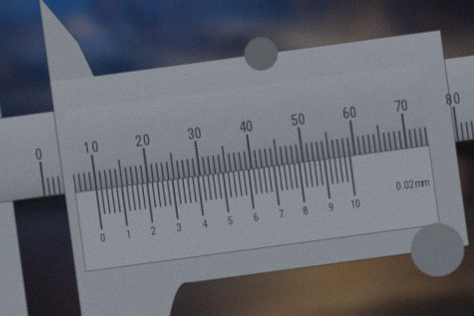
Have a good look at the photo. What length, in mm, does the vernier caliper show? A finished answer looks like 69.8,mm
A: 10.0,mm
